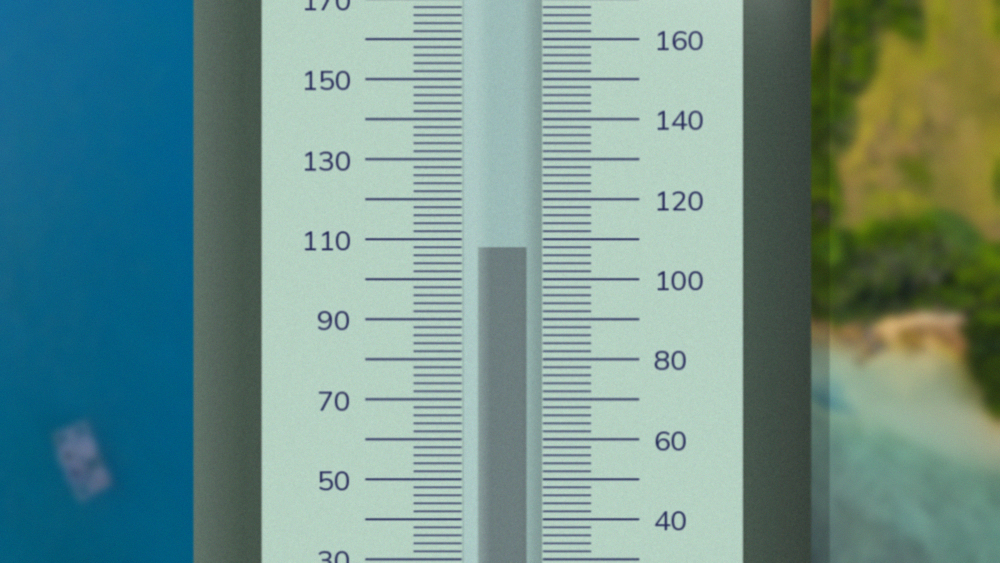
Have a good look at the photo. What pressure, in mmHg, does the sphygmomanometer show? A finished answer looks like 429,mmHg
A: 108,mmHg
